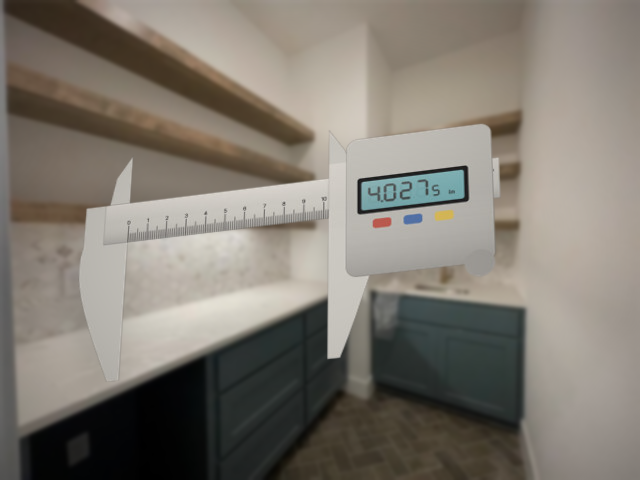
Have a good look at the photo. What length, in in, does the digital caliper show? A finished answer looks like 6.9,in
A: 4.0275,in
